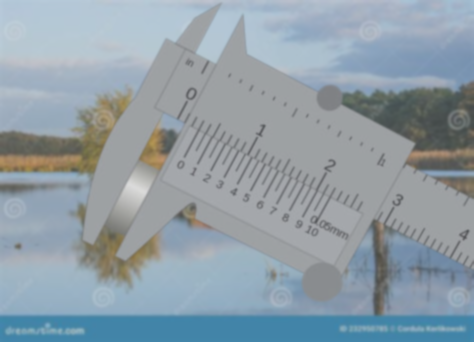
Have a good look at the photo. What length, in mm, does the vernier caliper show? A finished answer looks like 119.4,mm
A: 3.0,mm
